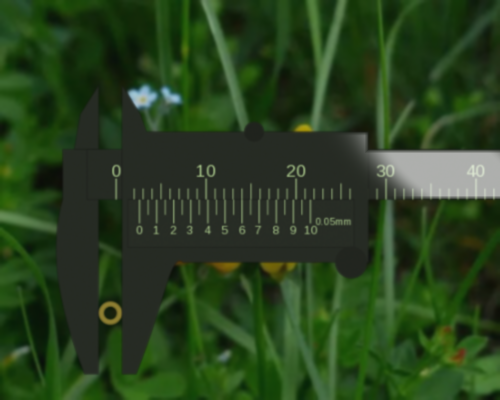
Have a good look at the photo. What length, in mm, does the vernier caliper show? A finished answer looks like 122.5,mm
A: 2.6,mm
